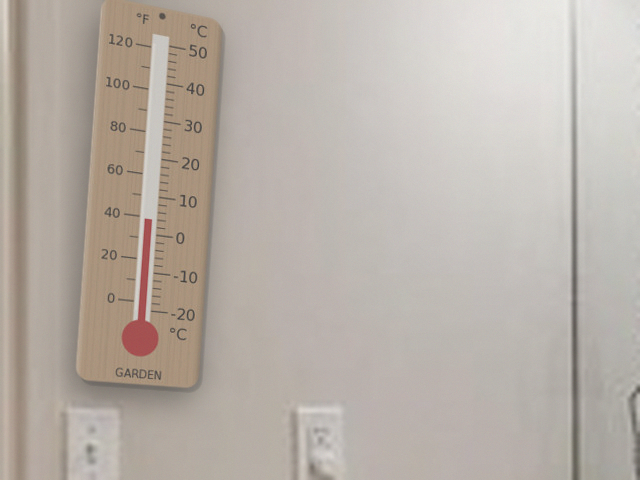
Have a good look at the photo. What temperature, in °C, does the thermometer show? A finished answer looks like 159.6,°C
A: 4,°C
